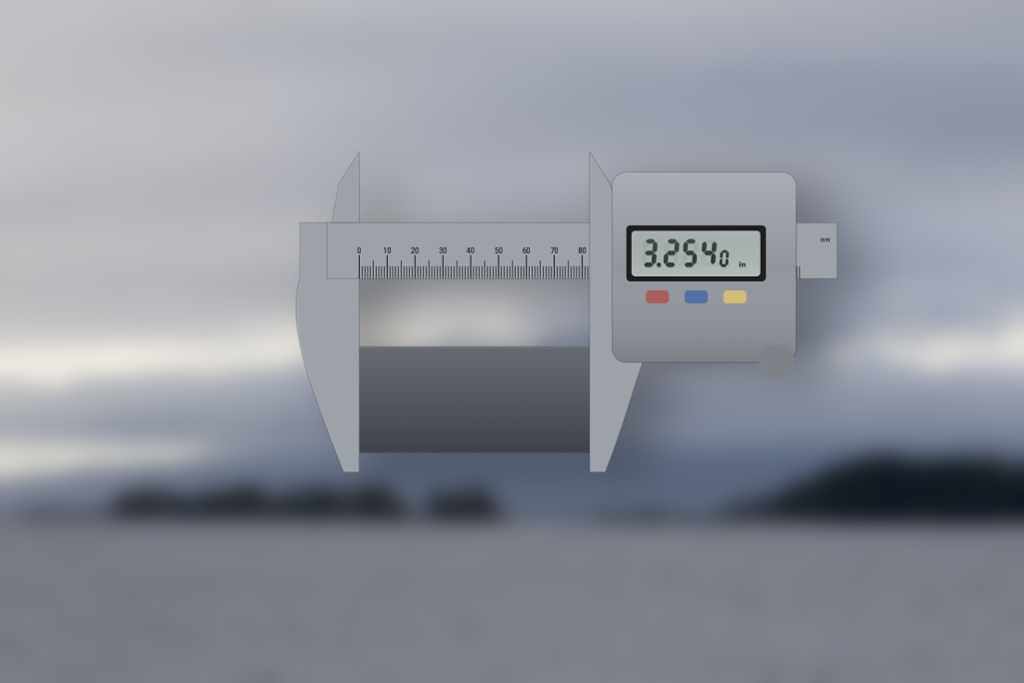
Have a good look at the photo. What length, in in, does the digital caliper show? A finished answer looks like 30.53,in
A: 3.2540,in
